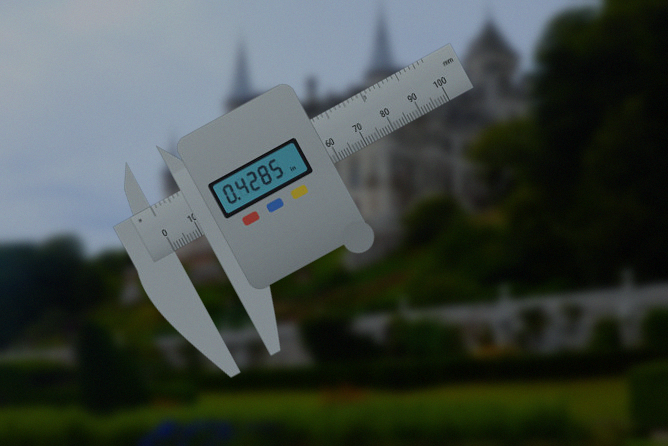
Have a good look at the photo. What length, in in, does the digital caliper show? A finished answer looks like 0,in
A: 0.4285,in
